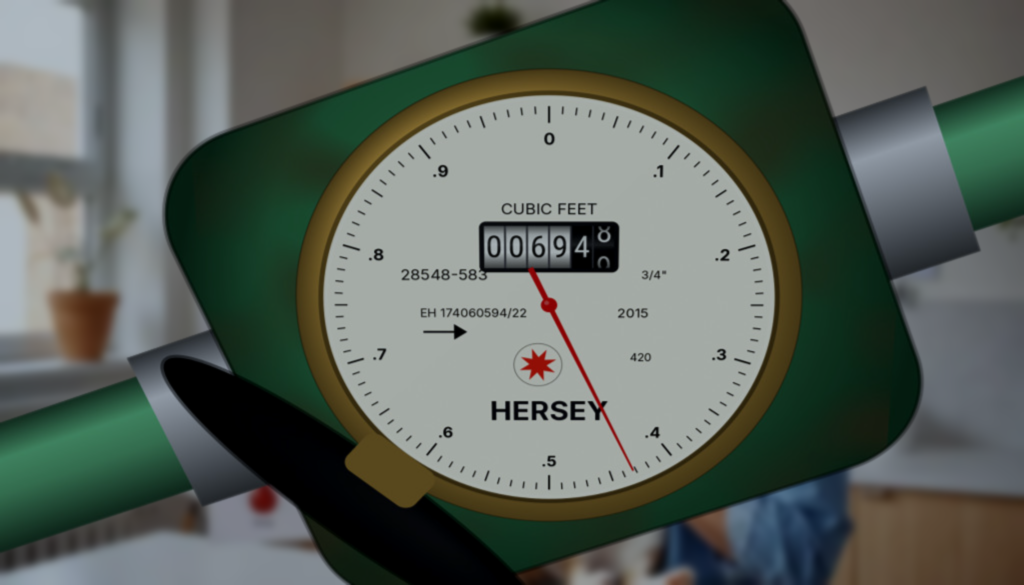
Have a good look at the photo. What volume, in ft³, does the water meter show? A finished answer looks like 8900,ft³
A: 6948.43,ft³
